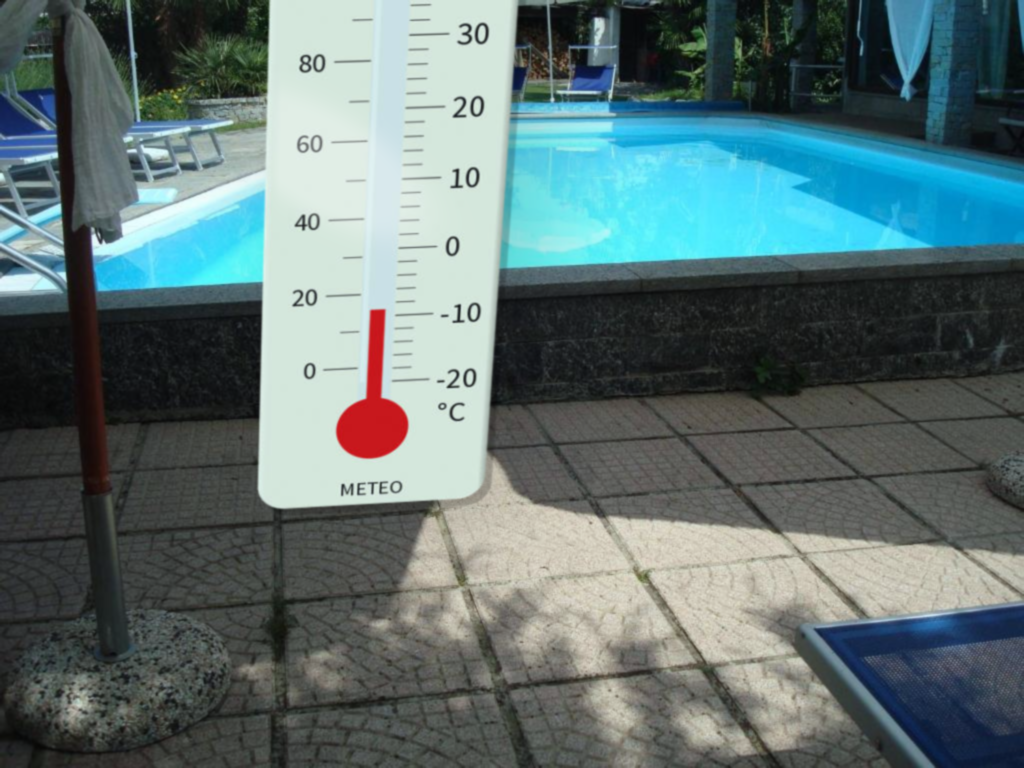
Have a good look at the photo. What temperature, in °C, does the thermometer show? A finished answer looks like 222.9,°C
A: -9,°C
